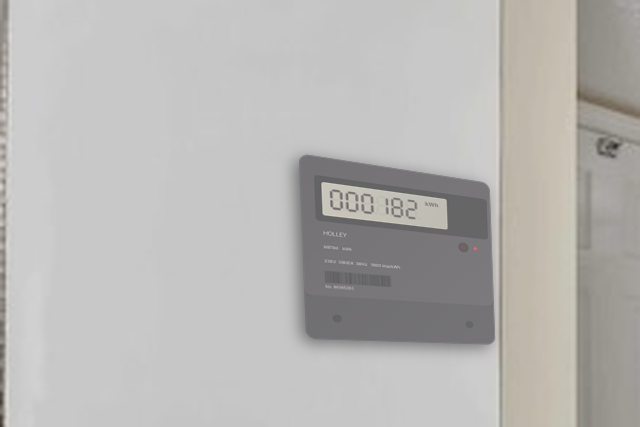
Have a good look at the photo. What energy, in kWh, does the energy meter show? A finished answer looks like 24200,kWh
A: 182,kWh
